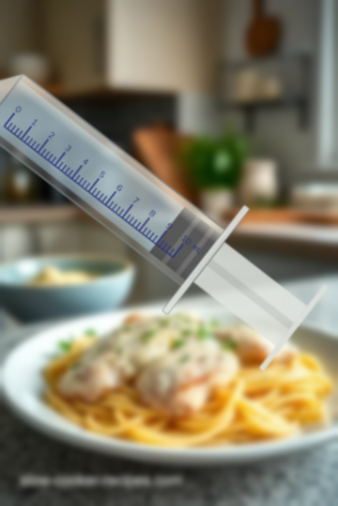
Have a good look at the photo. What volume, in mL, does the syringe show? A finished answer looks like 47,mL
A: 9,mL
